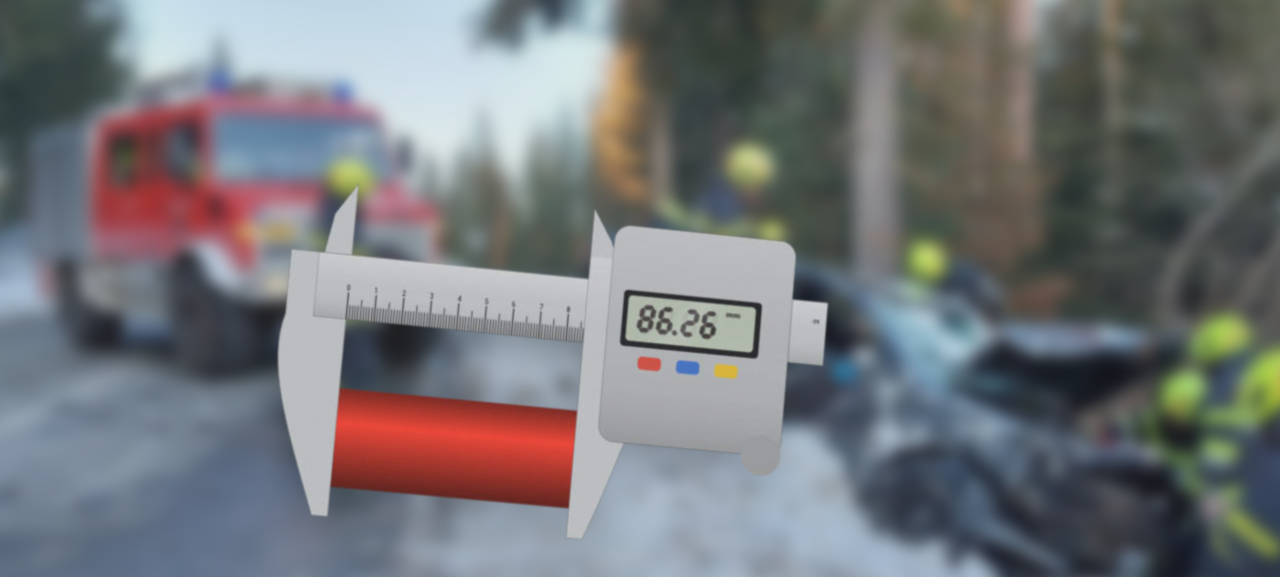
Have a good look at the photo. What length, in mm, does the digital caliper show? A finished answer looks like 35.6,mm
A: 86.26,mm
